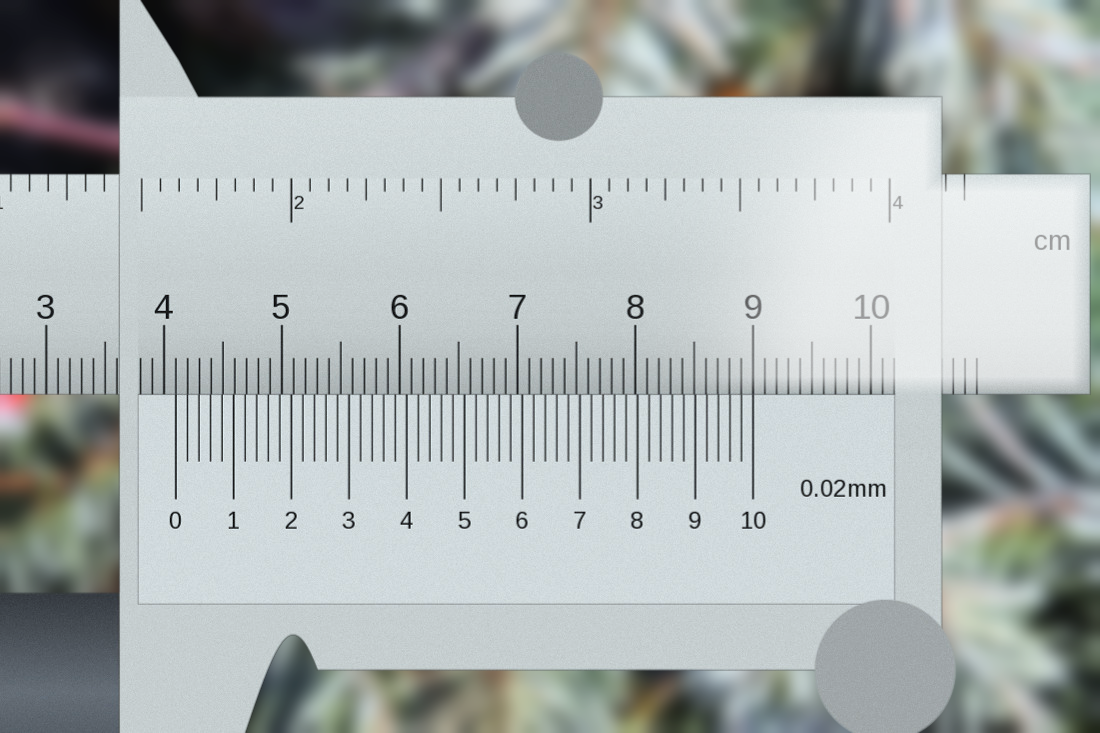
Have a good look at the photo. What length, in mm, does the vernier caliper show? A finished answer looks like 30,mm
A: 41.0,mm
